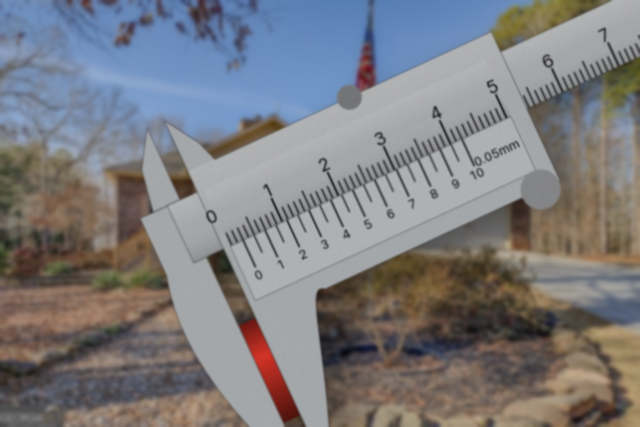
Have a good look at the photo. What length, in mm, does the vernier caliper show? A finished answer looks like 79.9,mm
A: 3.0,mm
